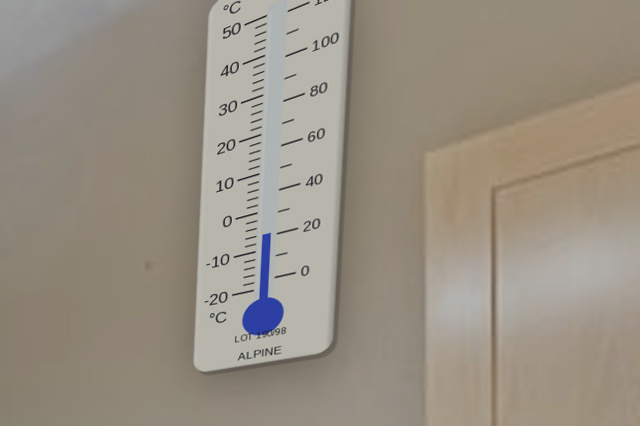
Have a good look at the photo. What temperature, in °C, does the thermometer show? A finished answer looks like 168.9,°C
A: -6,°C
